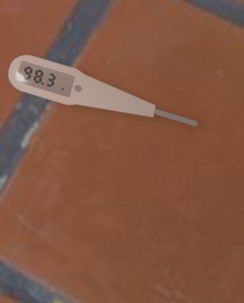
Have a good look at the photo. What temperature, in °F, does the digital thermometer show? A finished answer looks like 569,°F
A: 98.3,°F
